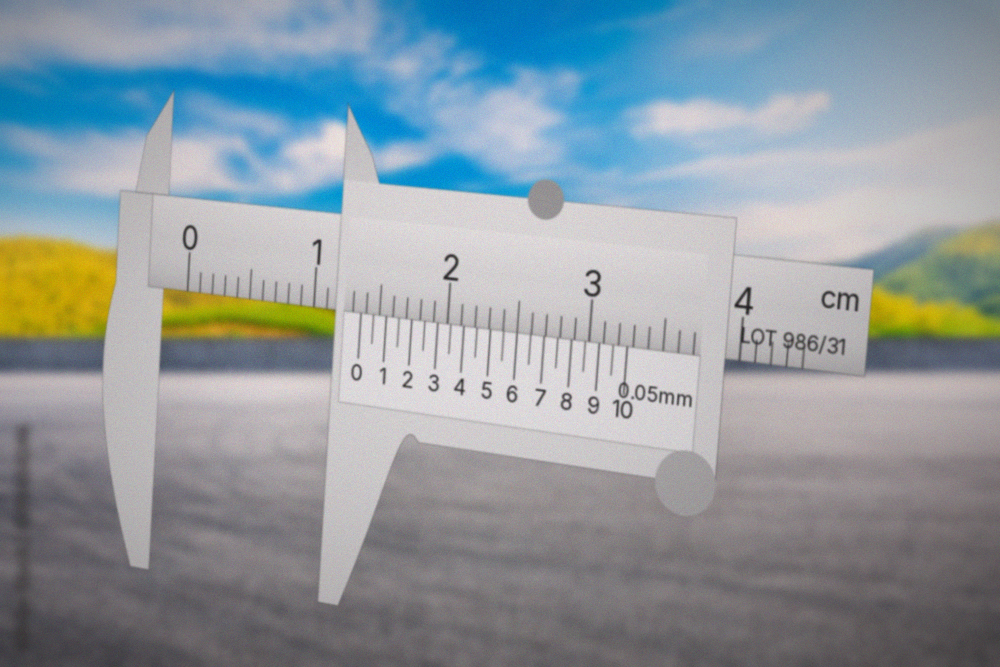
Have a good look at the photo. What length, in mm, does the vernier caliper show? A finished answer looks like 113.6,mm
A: 13.6,mm
